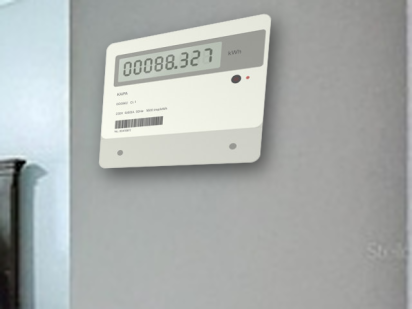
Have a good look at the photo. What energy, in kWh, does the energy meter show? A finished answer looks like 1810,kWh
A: 88.327,kWh
